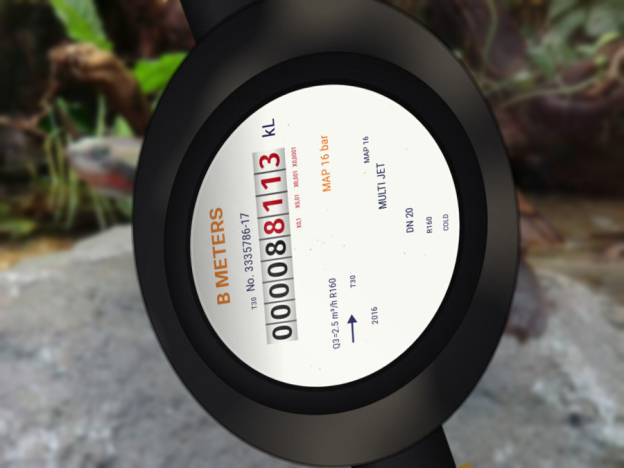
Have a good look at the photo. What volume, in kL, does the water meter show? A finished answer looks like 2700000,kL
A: 8.8113,kL
